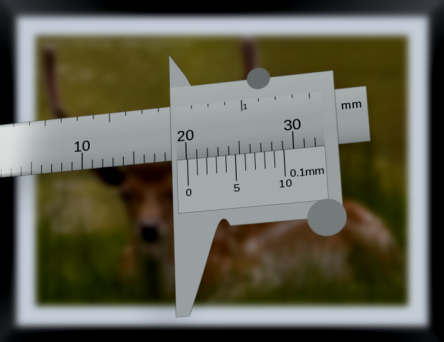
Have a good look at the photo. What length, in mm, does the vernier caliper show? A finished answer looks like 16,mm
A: 20.1,mm
